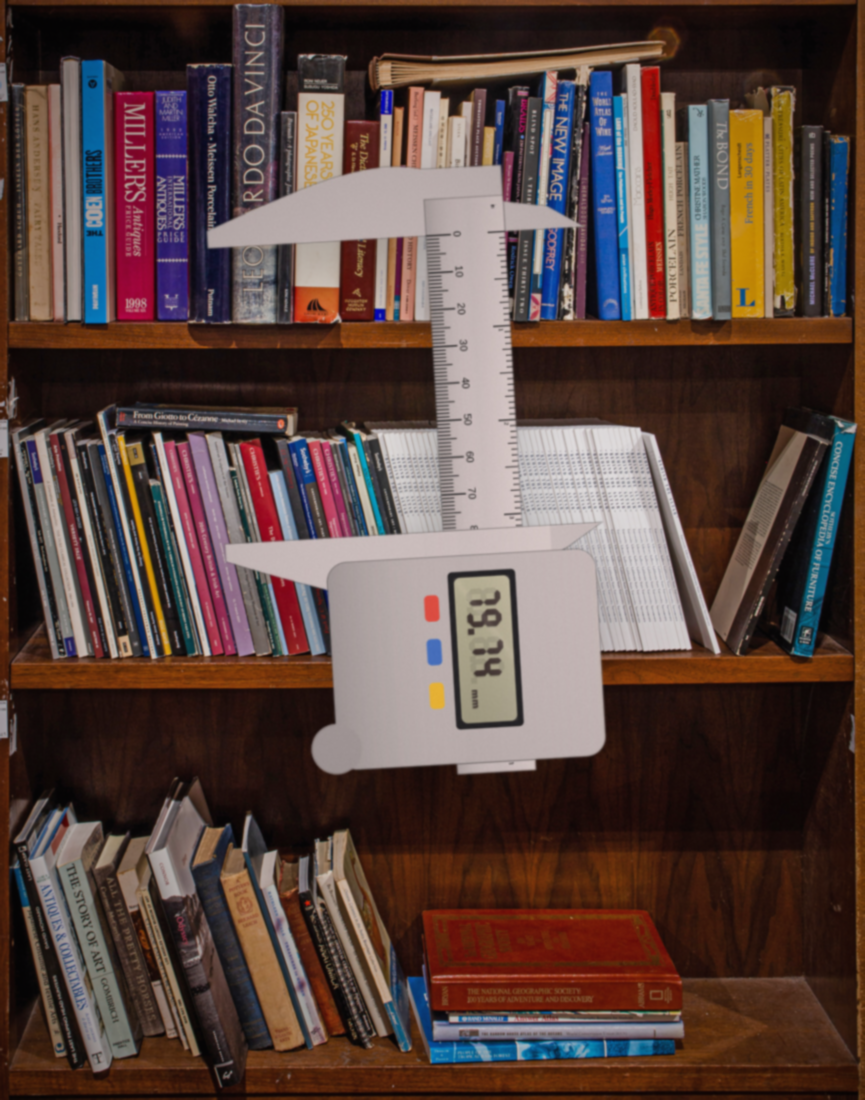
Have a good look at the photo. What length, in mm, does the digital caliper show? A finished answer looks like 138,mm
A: 79.74,mm
